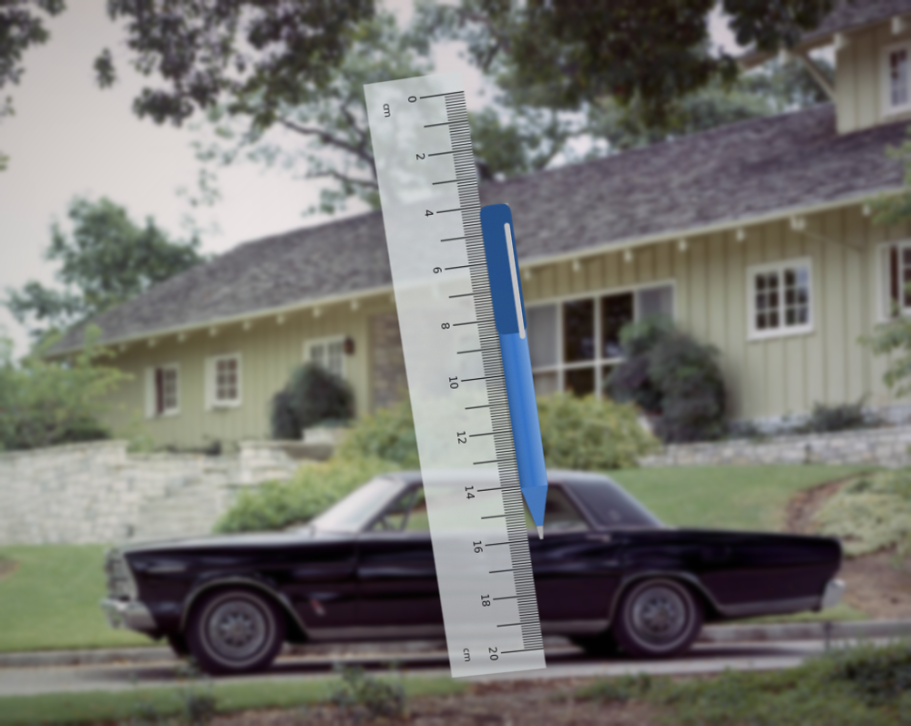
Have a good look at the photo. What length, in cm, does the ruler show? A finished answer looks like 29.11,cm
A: 12,cm
